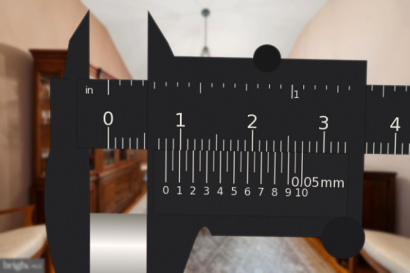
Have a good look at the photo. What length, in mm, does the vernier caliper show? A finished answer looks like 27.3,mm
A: 8.0,mm
